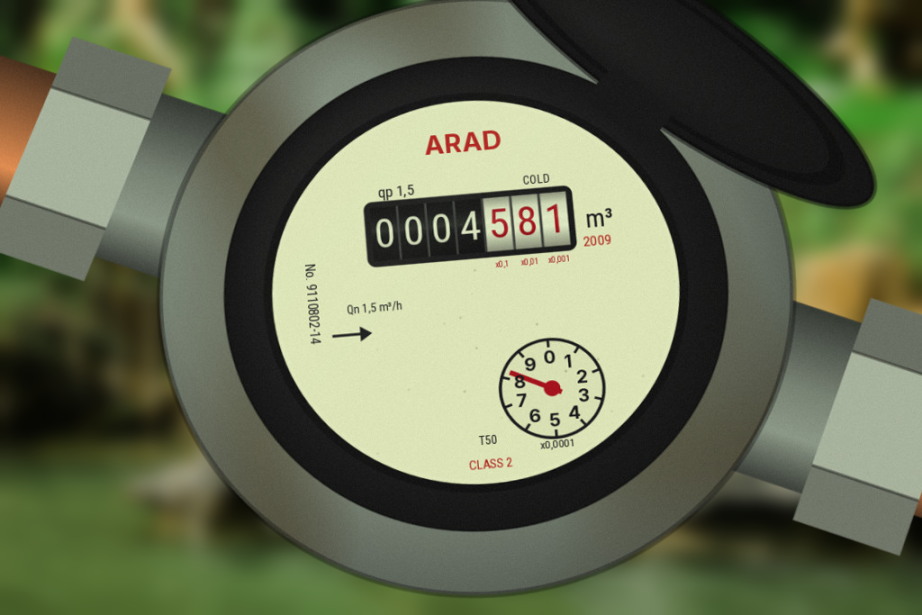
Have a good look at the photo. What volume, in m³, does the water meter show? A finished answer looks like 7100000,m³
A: 4.5818,m³
